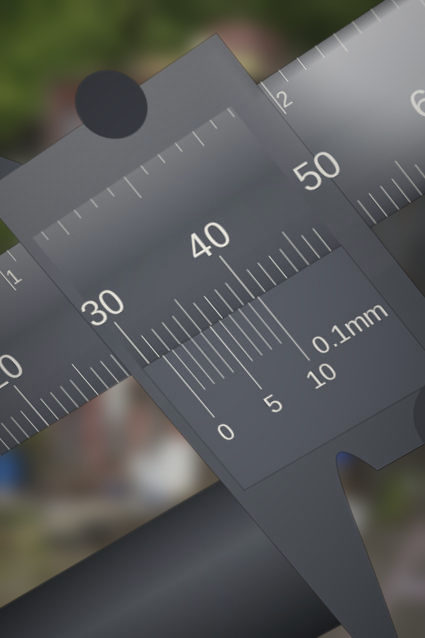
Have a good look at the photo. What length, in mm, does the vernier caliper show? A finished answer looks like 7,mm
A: 31.3,mm
